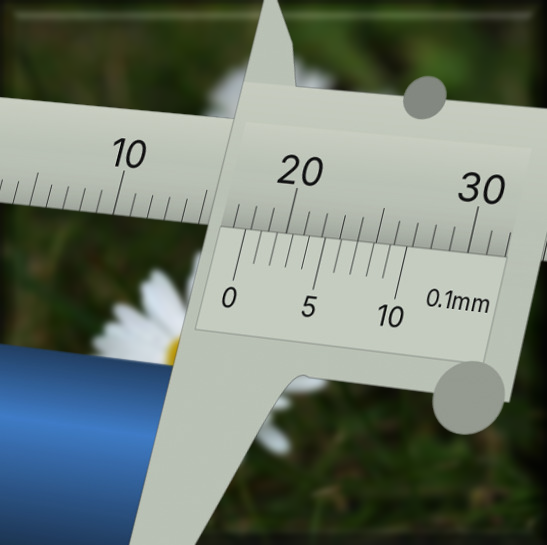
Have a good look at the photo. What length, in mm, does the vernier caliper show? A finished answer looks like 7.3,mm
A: 17.7,mm
